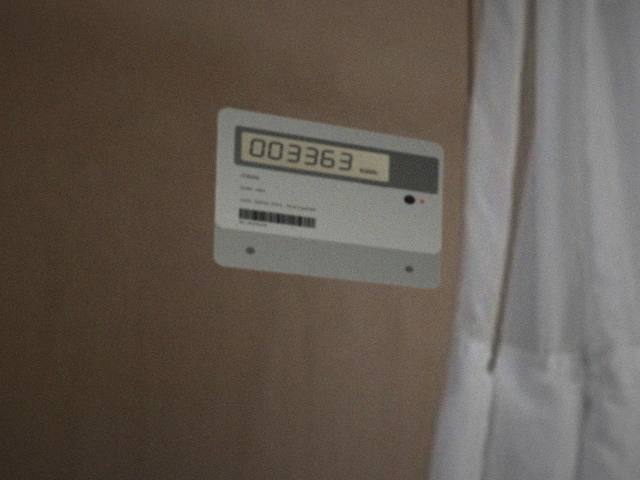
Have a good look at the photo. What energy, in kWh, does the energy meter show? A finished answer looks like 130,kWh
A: 3363,kWh
